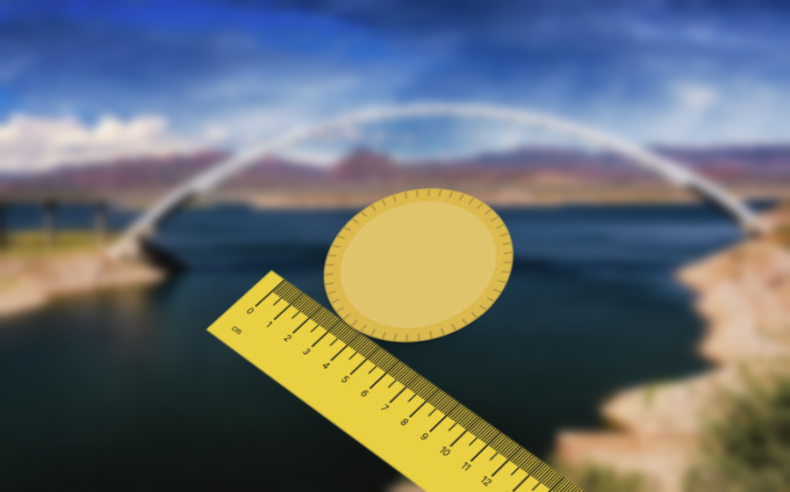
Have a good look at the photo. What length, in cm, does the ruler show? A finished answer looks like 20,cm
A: 7,cm
